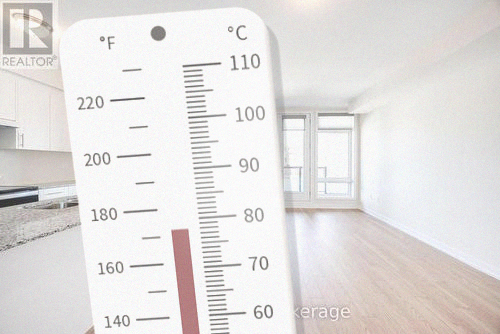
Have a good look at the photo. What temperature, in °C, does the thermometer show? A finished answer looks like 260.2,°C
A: 78,°C
